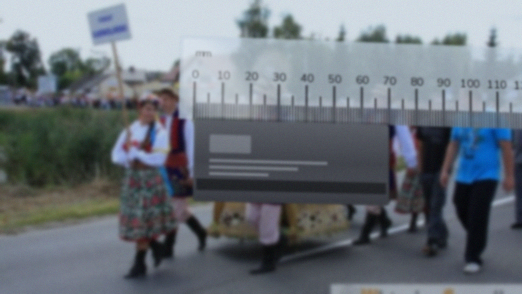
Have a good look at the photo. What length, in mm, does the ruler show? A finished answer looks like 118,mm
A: 70,mm
